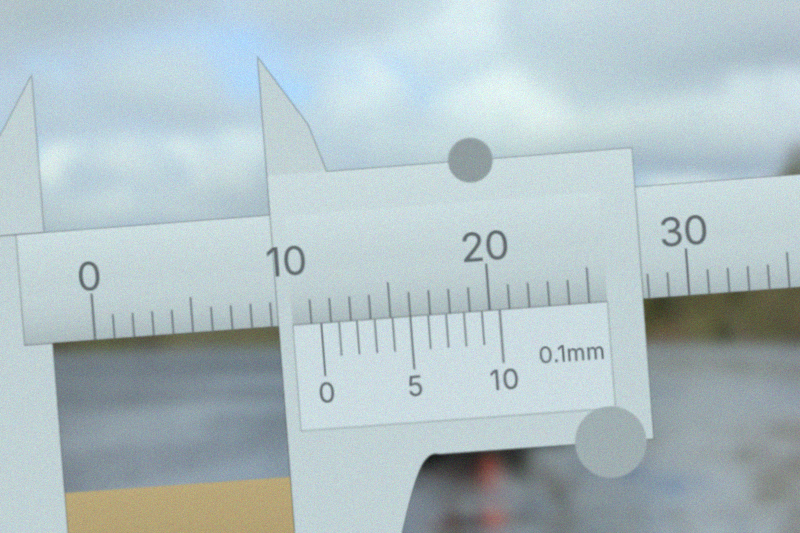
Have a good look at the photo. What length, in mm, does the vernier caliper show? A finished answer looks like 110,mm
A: 11.5,mm
